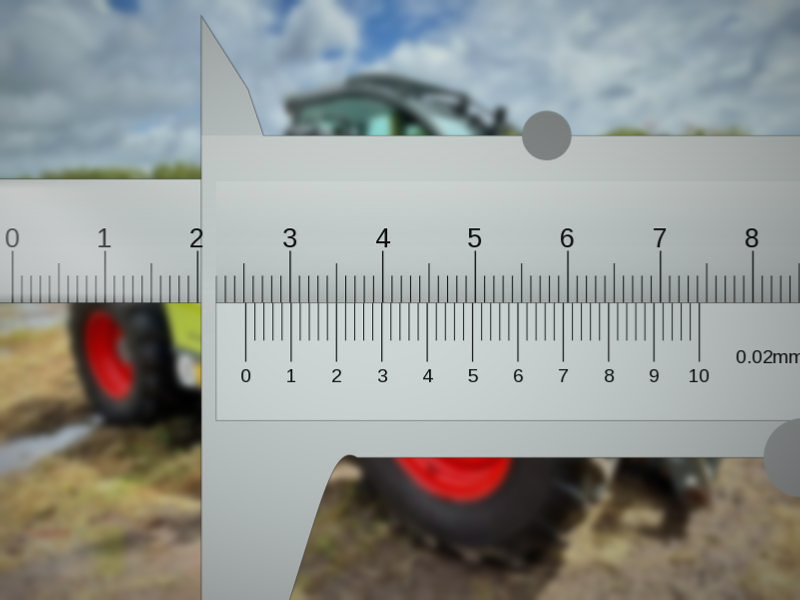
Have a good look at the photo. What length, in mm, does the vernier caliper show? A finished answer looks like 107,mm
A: 25.2,mm
